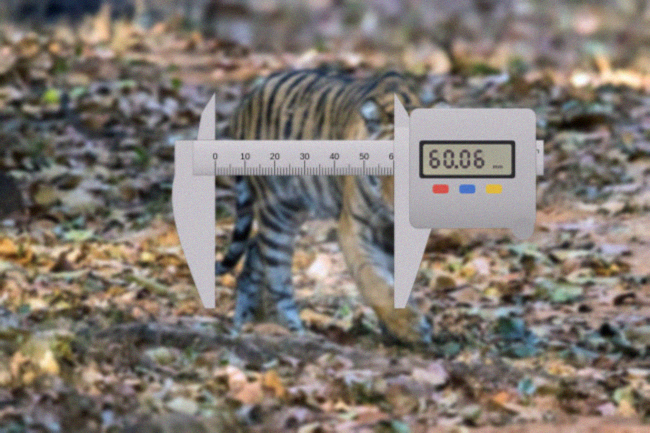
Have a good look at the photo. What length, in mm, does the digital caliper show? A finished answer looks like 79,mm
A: 60.06,mm
